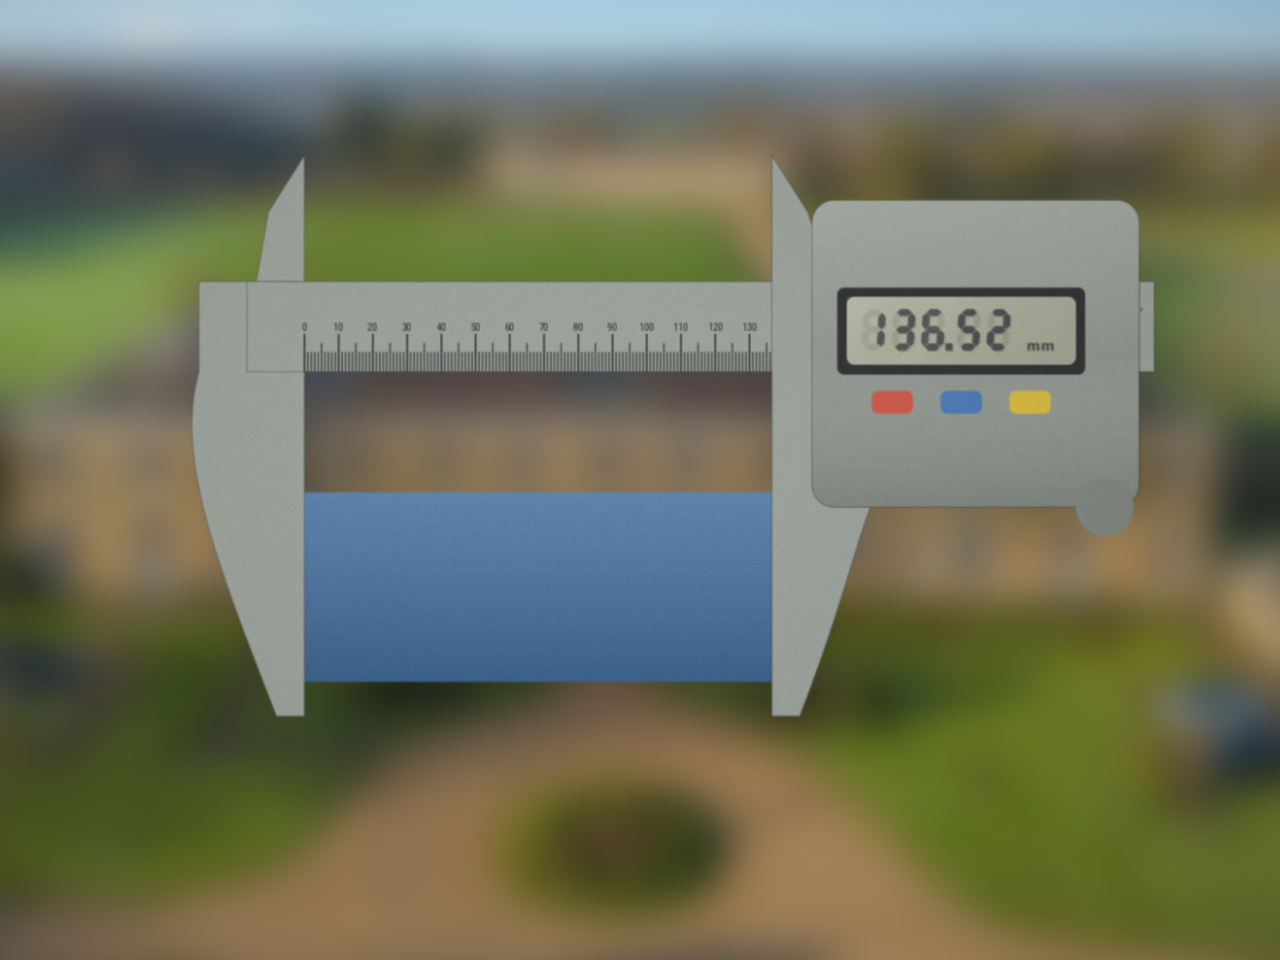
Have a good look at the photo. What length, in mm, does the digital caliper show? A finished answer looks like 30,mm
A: 136.52,mm
